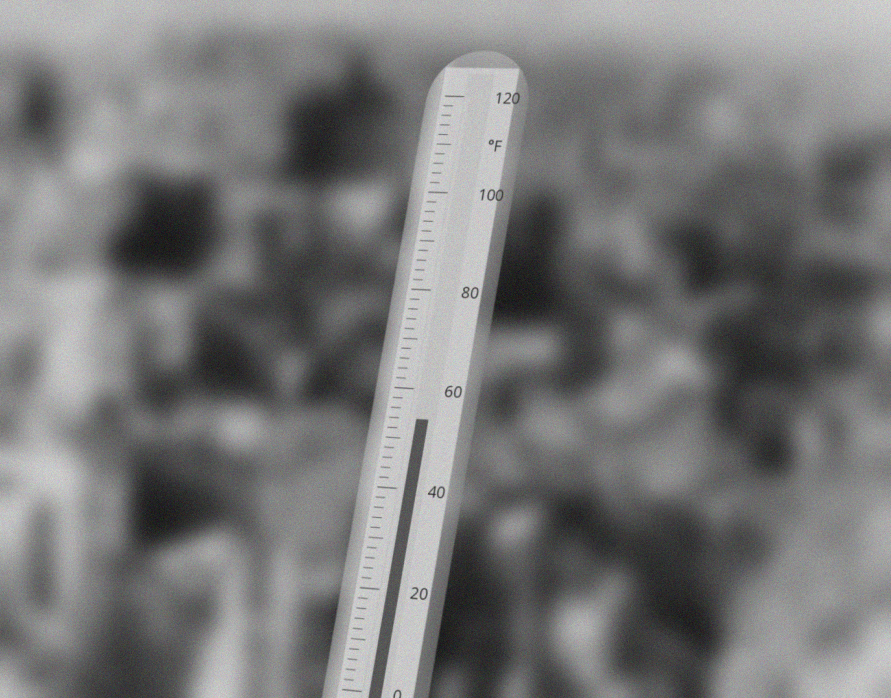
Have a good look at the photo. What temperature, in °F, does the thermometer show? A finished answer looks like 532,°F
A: 54,°F
